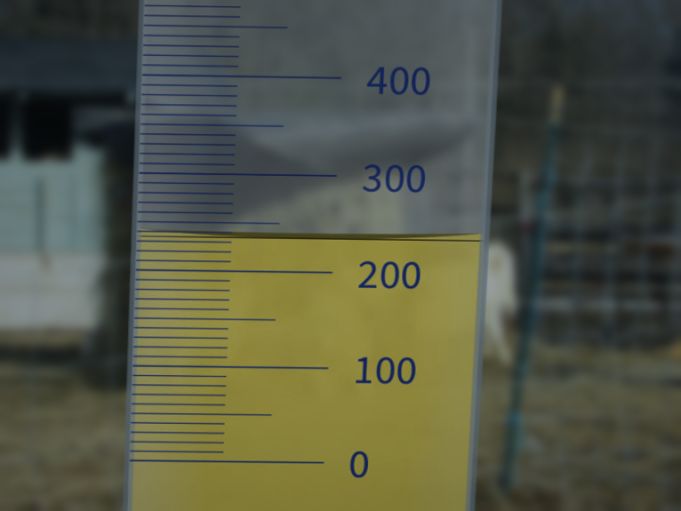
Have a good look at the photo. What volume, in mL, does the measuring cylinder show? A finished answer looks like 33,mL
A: 235,mL
